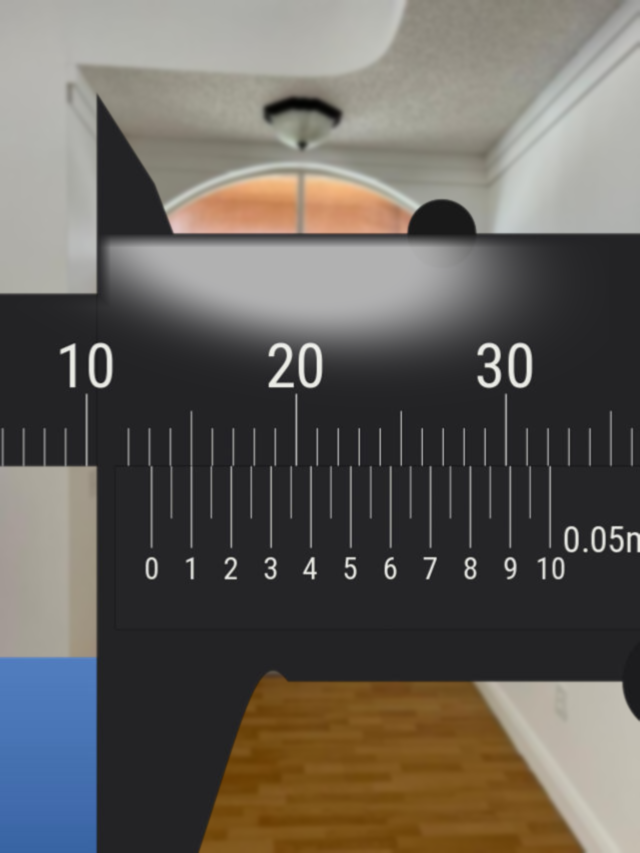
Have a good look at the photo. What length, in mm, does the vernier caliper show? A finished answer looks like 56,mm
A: 13.1,mm
